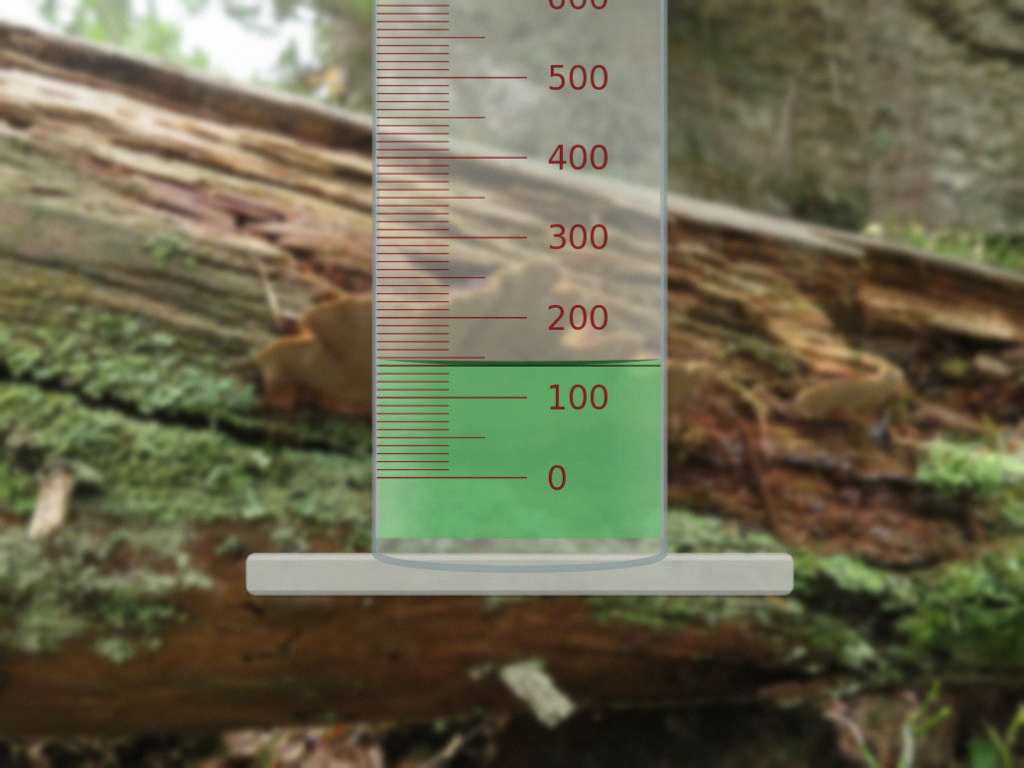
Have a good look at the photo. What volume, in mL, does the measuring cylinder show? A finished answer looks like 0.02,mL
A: 140,mL
